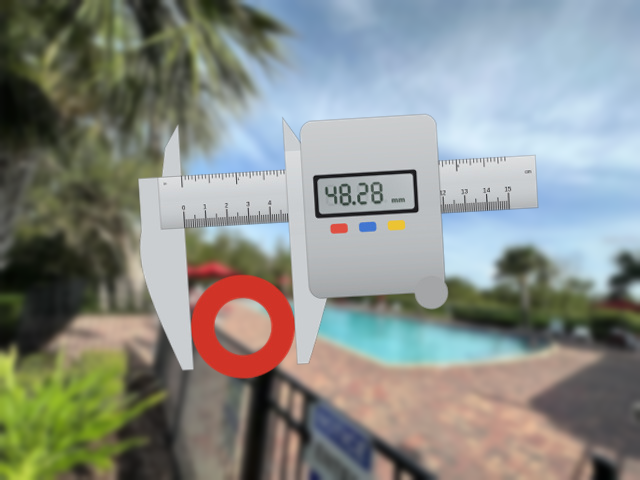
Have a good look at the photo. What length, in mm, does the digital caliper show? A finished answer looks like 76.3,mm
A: 48.28,mm
